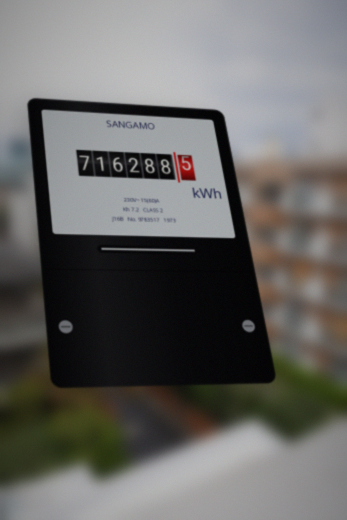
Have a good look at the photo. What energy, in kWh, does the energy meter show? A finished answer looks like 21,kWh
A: 716288.5,kWh
